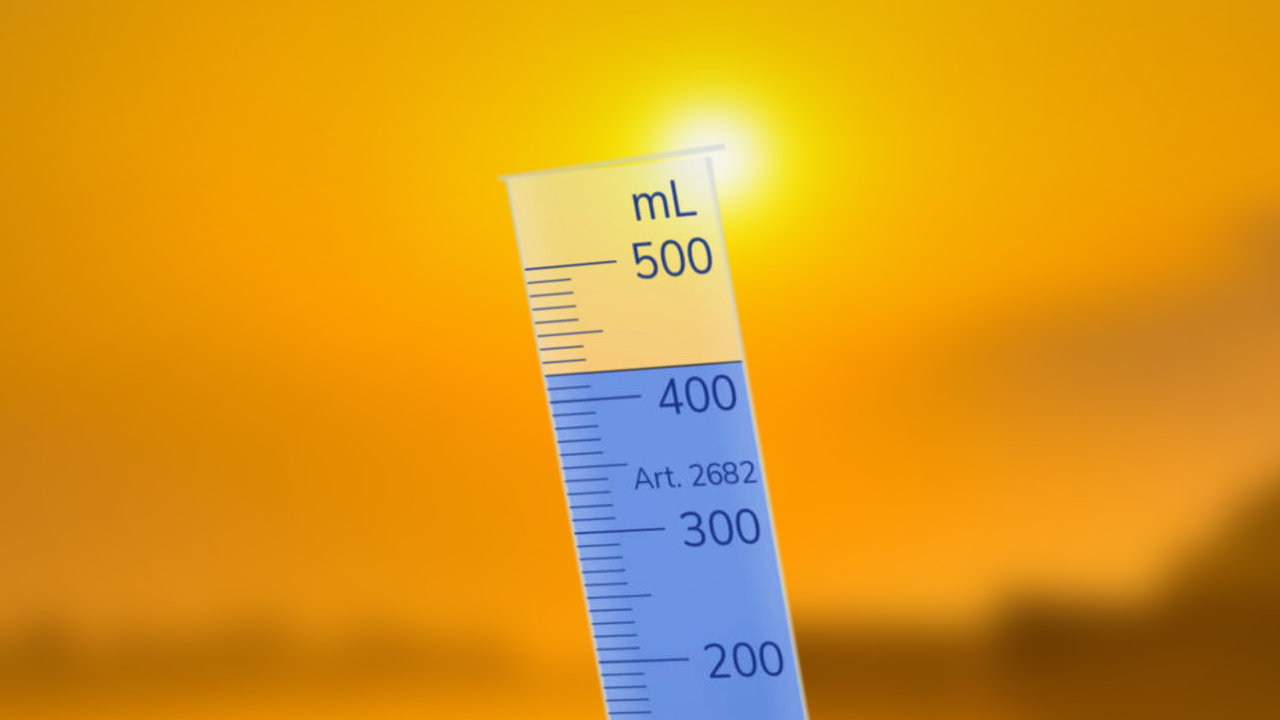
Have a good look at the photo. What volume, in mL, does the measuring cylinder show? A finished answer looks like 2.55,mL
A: 420,mL
